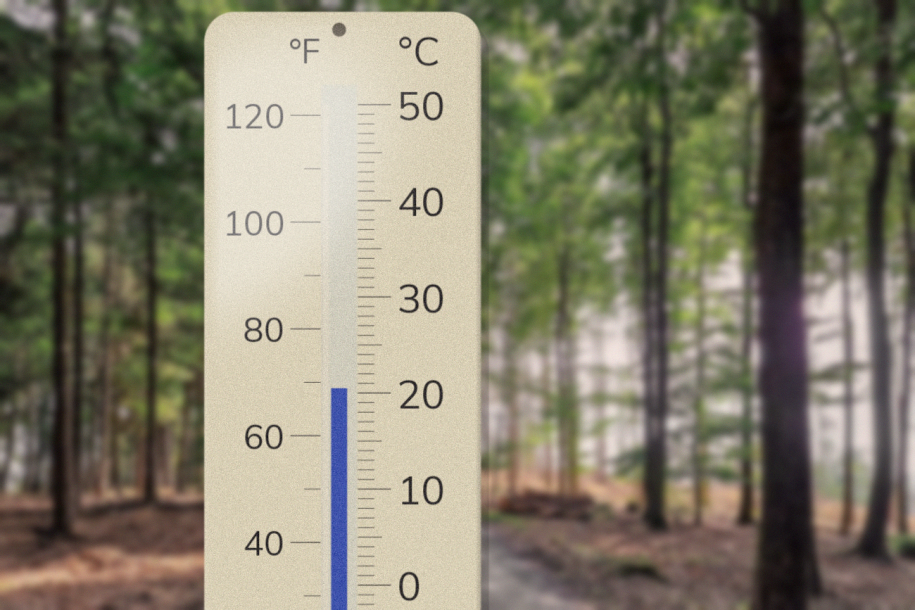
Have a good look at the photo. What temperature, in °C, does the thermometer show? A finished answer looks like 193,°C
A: 20.5,°C
